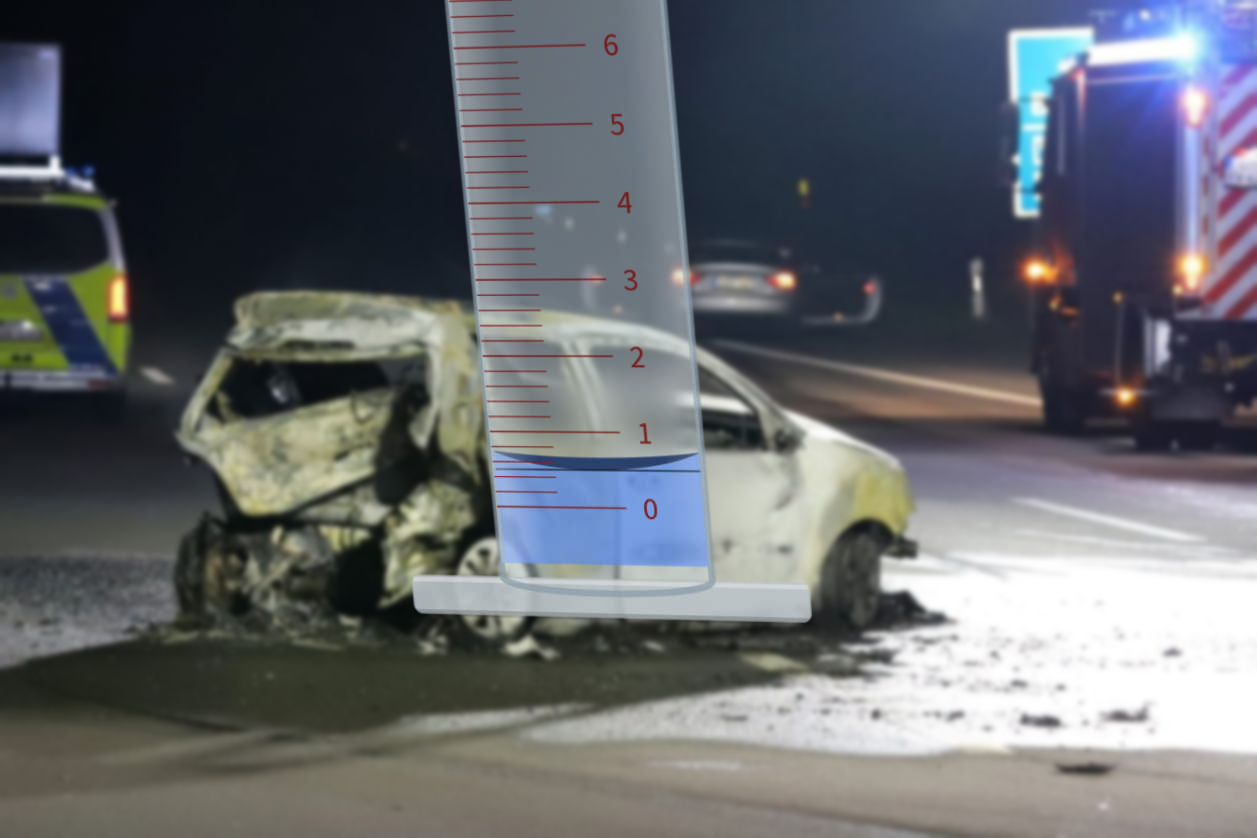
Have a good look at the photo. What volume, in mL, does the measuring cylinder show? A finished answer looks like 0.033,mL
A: 0.5,mL
